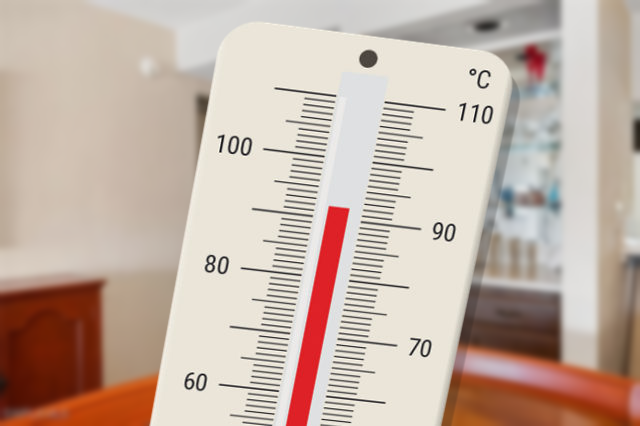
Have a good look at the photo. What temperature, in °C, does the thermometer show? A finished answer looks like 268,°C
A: 92,°C
